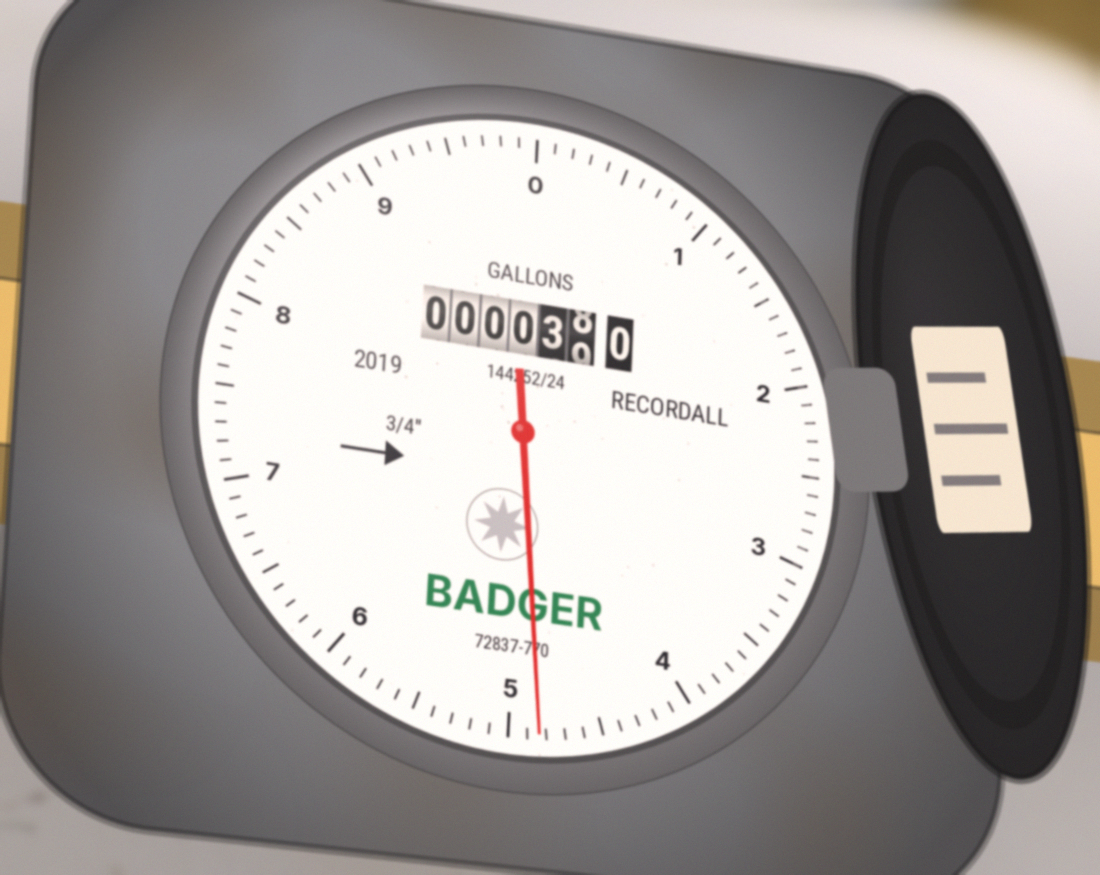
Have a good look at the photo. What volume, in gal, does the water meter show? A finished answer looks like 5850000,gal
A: 384.8,gal
